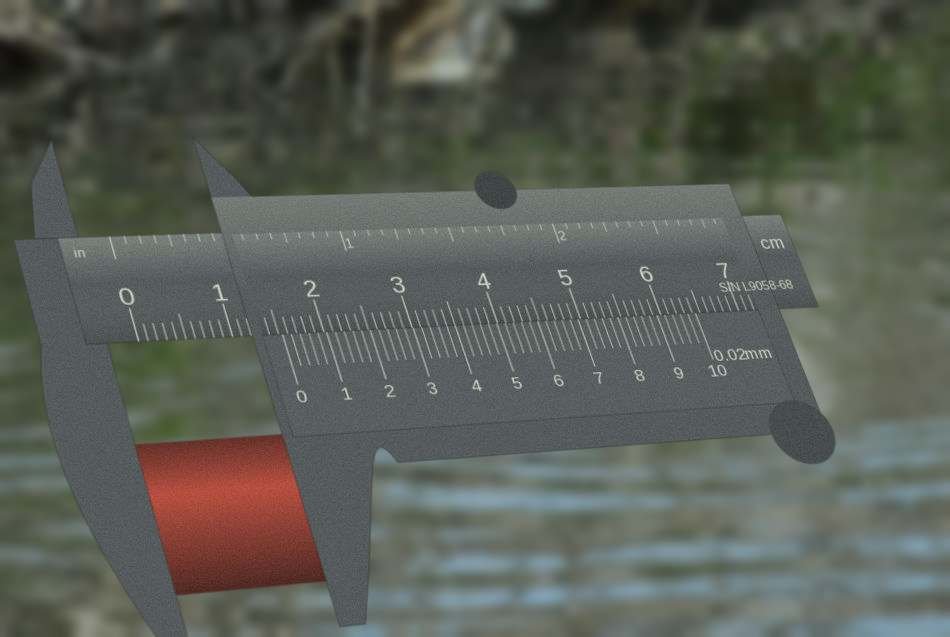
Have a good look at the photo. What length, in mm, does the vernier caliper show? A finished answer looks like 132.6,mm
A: 15.4,mm
